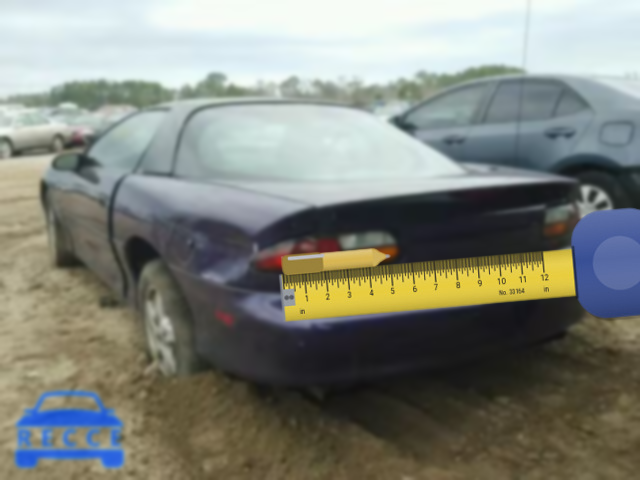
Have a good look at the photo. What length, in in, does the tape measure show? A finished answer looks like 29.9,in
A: 5,in
